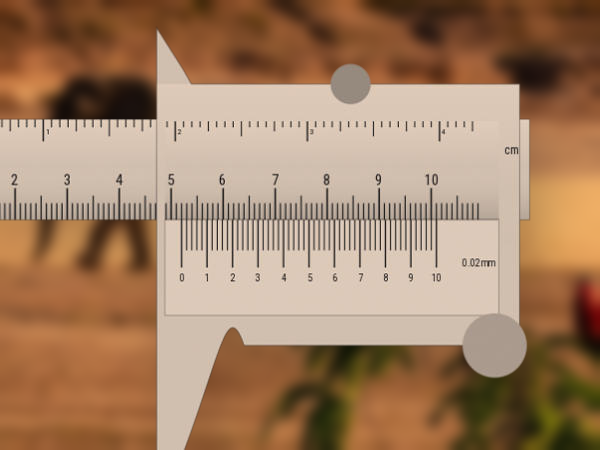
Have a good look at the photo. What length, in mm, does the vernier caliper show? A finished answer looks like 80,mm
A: 52.0,mm
